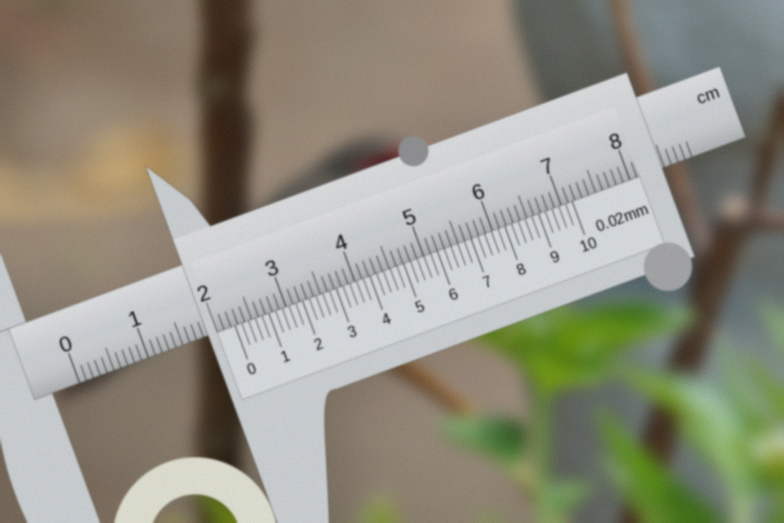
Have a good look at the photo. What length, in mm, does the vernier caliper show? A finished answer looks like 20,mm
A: 22.6,mm
